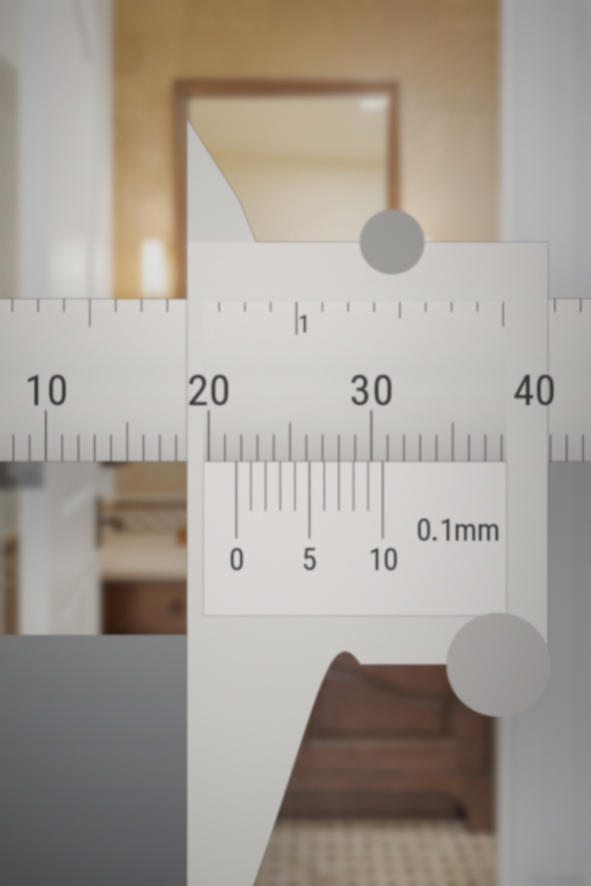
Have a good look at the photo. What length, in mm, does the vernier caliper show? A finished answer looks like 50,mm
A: 21.7,mm
